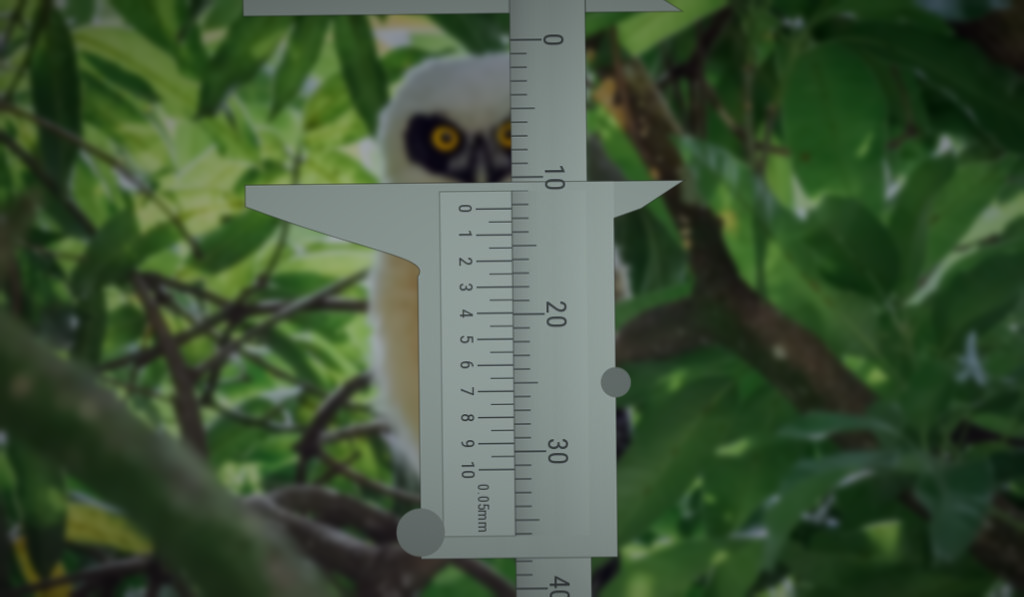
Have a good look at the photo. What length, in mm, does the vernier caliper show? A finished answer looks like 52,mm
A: 12.3,mm
